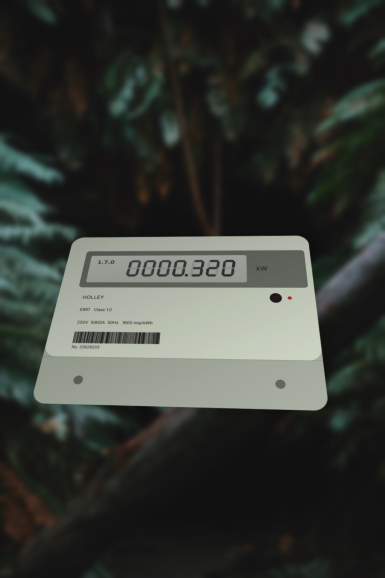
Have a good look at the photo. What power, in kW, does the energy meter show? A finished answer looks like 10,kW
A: 0.320,kW
